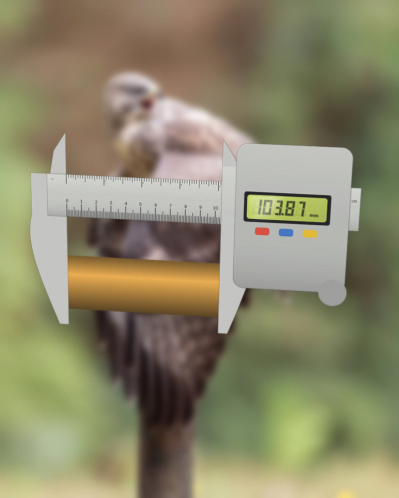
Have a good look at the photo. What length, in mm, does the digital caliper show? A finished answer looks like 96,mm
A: 103.87,mm
